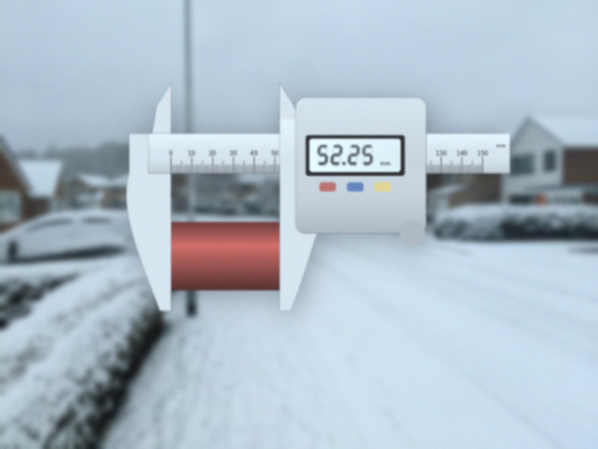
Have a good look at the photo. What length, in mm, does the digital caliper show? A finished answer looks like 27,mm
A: 52.25,mm
